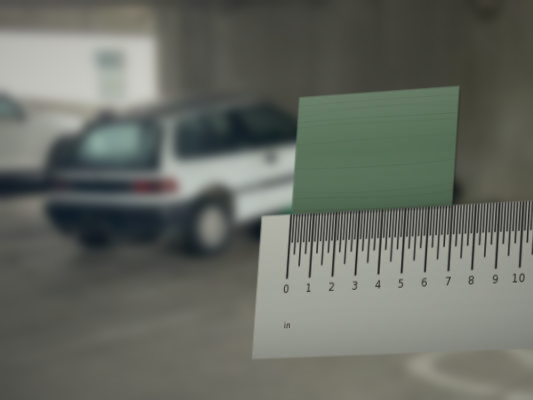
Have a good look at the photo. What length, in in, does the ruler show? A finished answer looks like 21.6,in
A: 7,in
